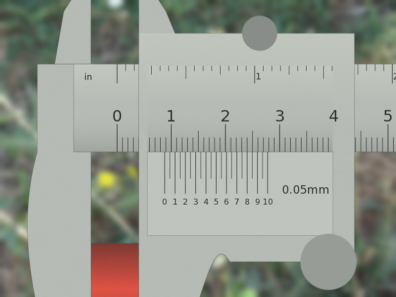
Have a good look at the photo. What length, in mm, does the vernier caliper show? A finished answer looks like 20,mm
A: 8.8,mm
